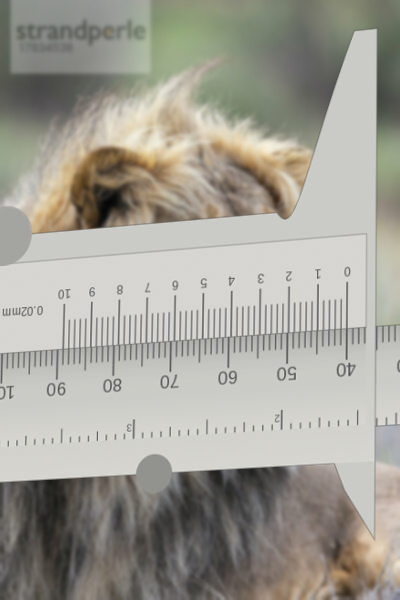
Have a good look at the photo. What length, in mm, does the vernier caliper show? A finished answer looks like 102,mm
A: 40.0,mm
